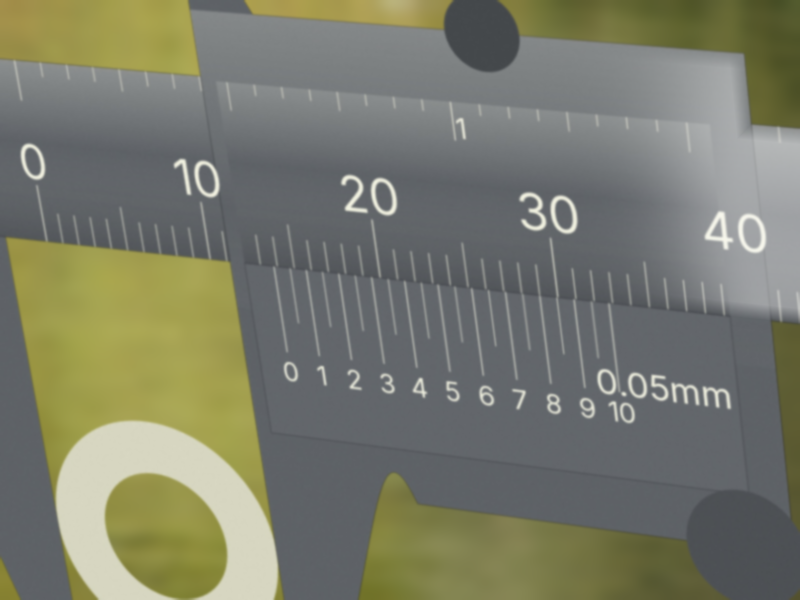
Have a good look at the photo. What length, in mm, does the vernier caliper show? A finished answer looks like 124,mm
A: 13.8,mm
